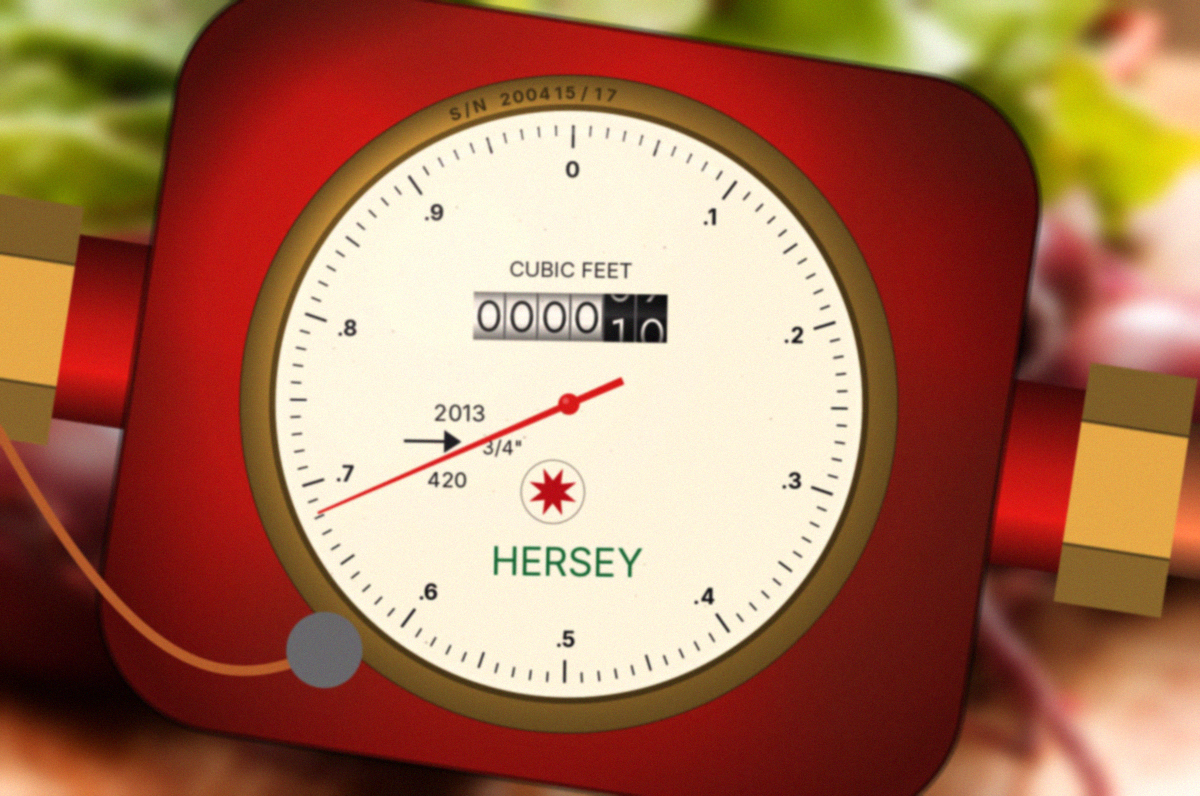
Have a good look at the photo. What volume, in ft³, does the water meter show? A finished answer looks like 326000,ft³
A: 9.68,ft³
